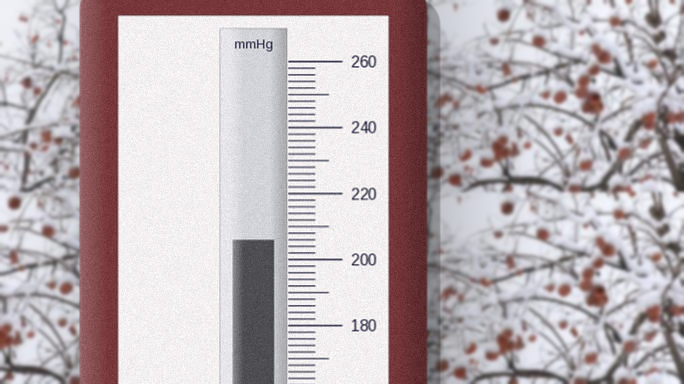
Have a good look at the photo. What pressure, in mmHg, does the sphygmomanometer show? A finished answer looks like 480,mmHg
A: 206,mmHg
